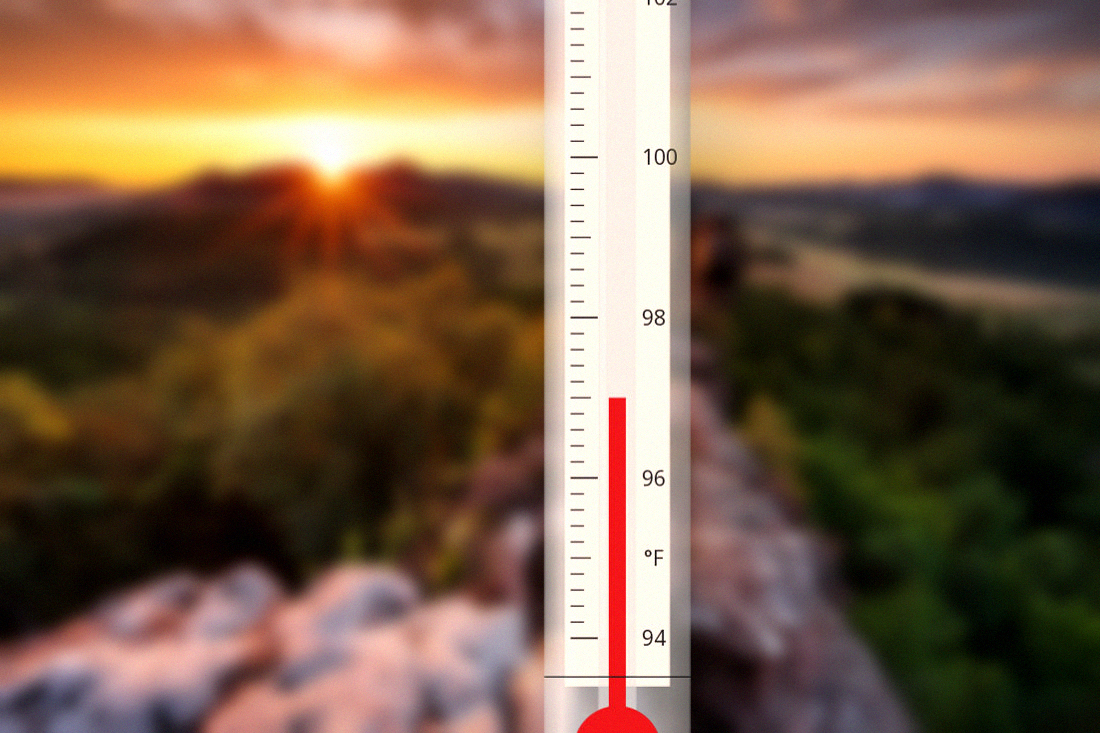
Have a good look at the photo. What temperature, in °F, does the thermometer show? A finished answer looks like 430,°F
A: 97,°F
